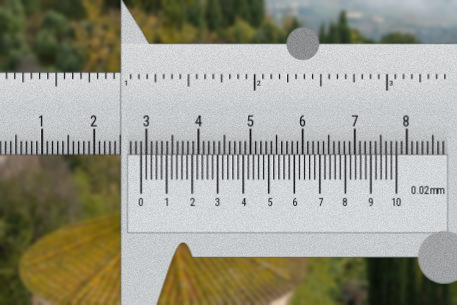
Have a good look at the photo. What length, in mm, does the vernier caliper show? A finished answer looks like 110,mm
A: 29.0,mm
